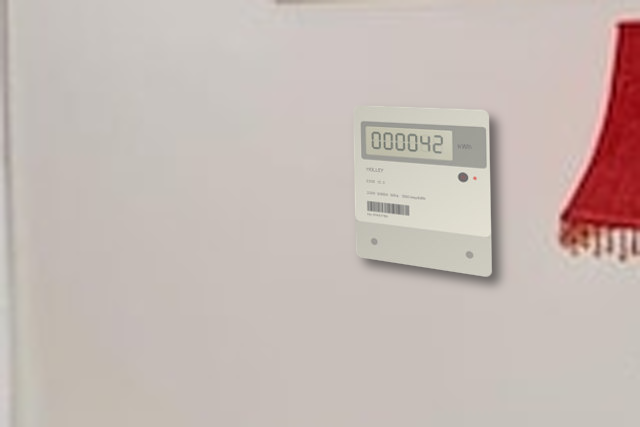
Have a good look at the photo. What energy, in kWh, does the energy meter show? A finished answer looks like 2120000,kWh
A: 42,kWh
